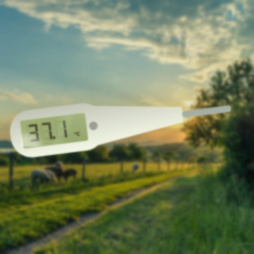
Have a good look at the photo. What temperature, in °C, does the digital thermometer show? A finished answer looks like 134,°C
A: 37.1,°C
